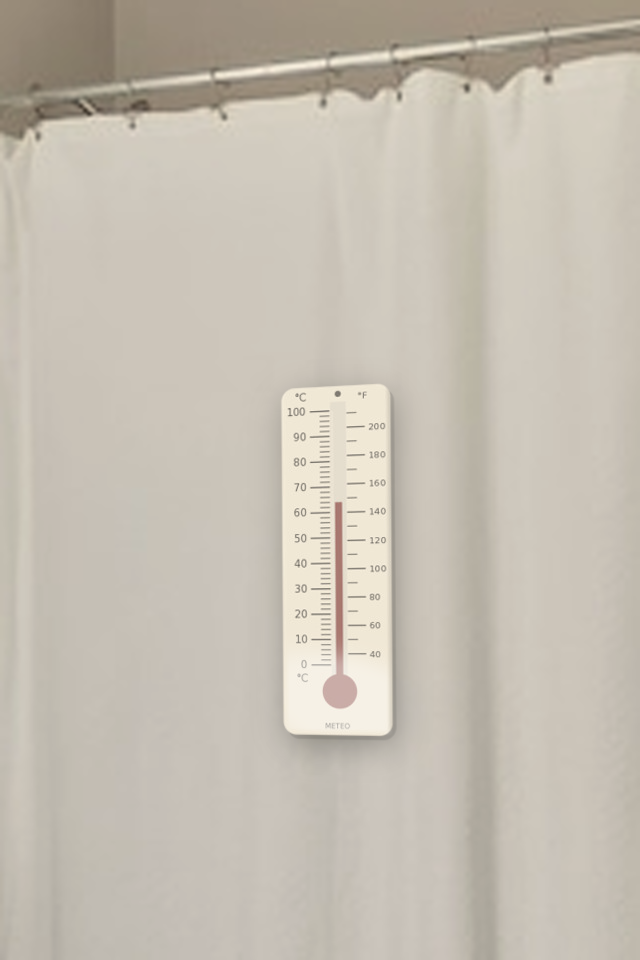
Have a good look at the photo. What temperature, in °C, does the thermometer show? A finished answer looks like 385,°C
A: 64,°C
